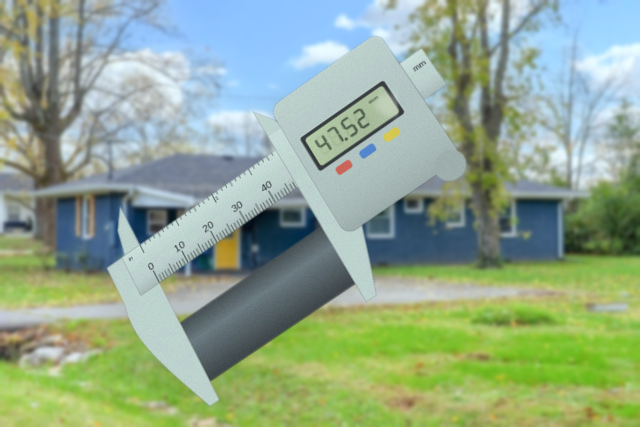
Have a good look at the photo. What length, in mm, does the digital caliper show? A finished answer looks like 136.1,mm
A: 47.52,mm
